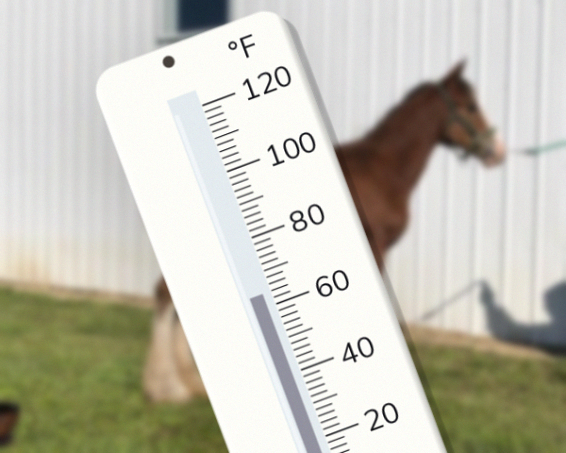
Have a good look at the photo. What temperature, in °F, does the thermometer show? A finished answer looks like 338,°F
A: 64,°F
